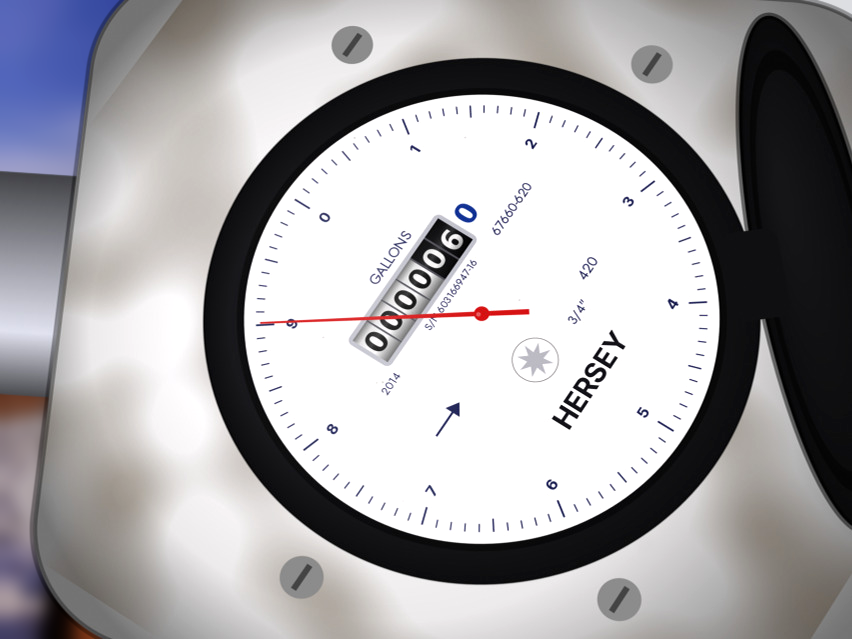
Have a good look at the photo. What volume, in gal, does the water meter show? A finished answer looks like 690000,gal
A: 59.0,gal
